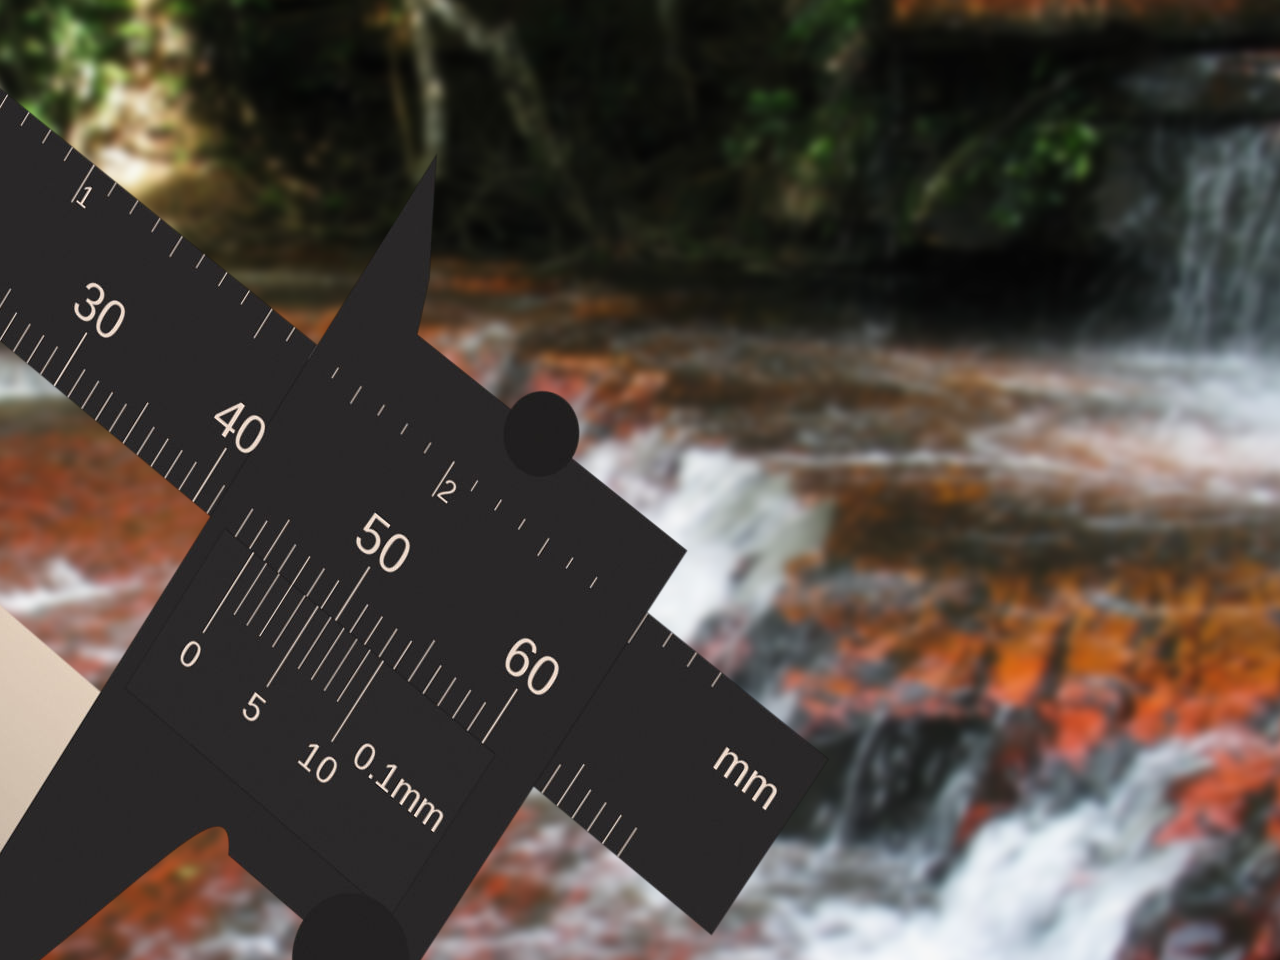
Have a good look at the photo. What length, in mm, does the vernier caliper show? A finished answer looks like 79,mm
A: 44.3,mm
